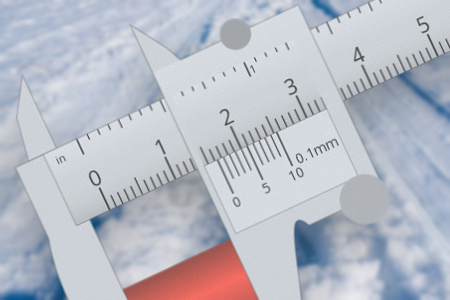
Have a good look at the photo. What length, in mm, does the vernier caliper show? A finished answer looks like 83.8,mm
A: 16.4,mm
